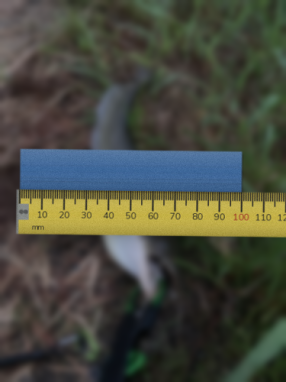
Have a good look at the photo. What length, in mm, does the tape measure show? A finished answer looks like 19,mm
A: 100,mm
